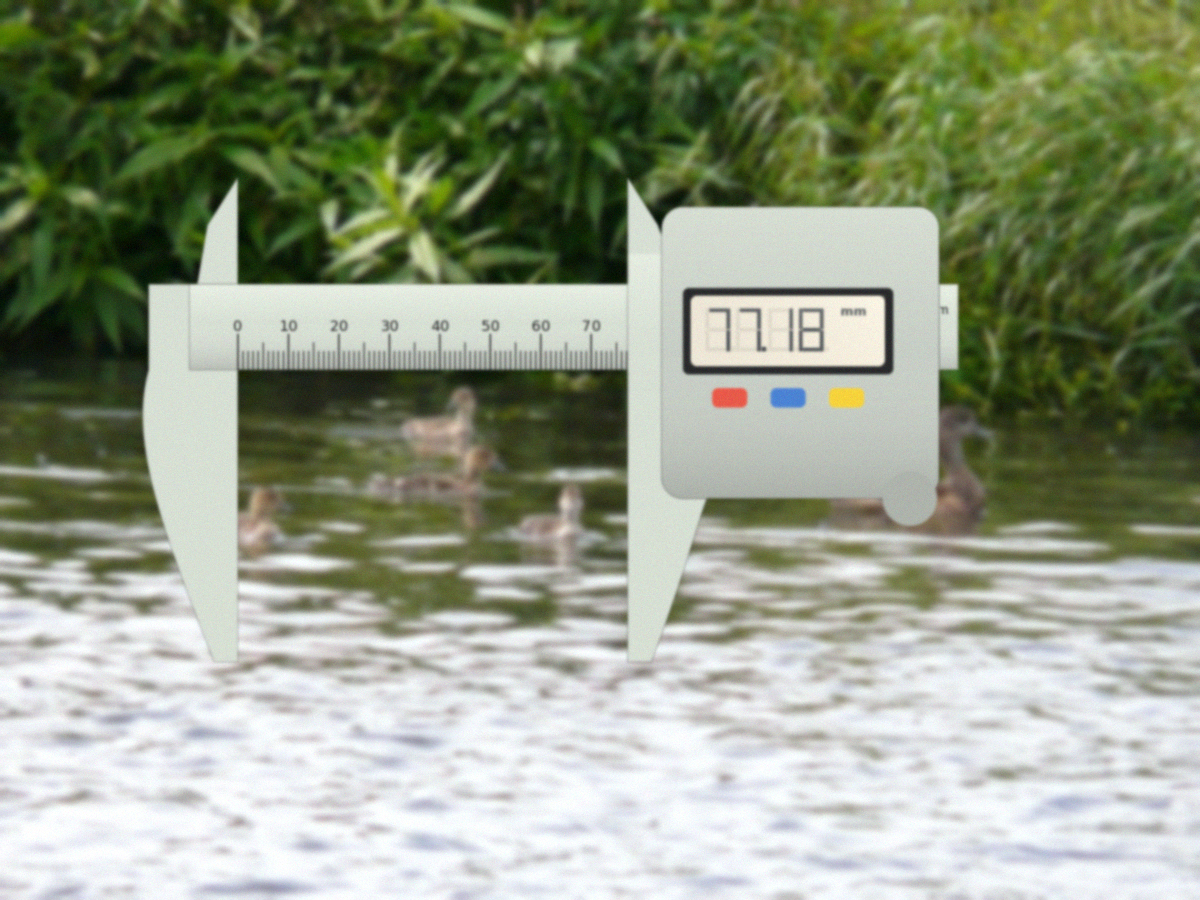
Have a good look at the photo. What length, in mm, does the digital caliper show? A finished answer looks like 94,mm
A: 77.18,mm
